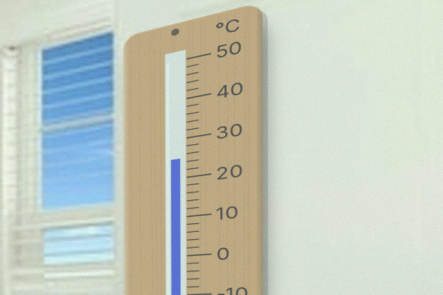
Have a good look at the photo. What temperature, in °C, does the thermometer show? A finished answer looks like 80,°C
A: 25,°C
